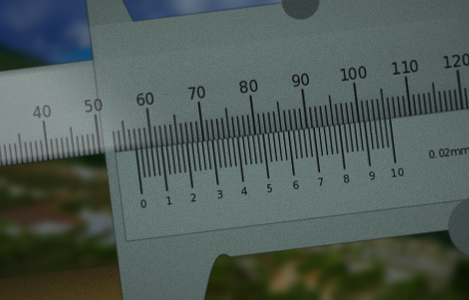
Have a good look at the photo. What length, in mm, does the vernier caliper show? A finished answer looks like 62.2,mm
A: 57.0,mm
